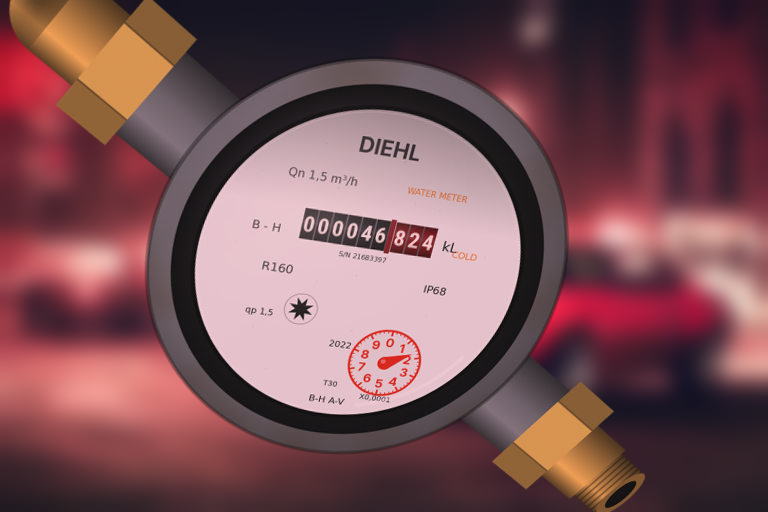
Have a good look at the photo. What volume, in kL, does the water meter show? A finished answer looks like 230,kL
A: 46.8241,kL
